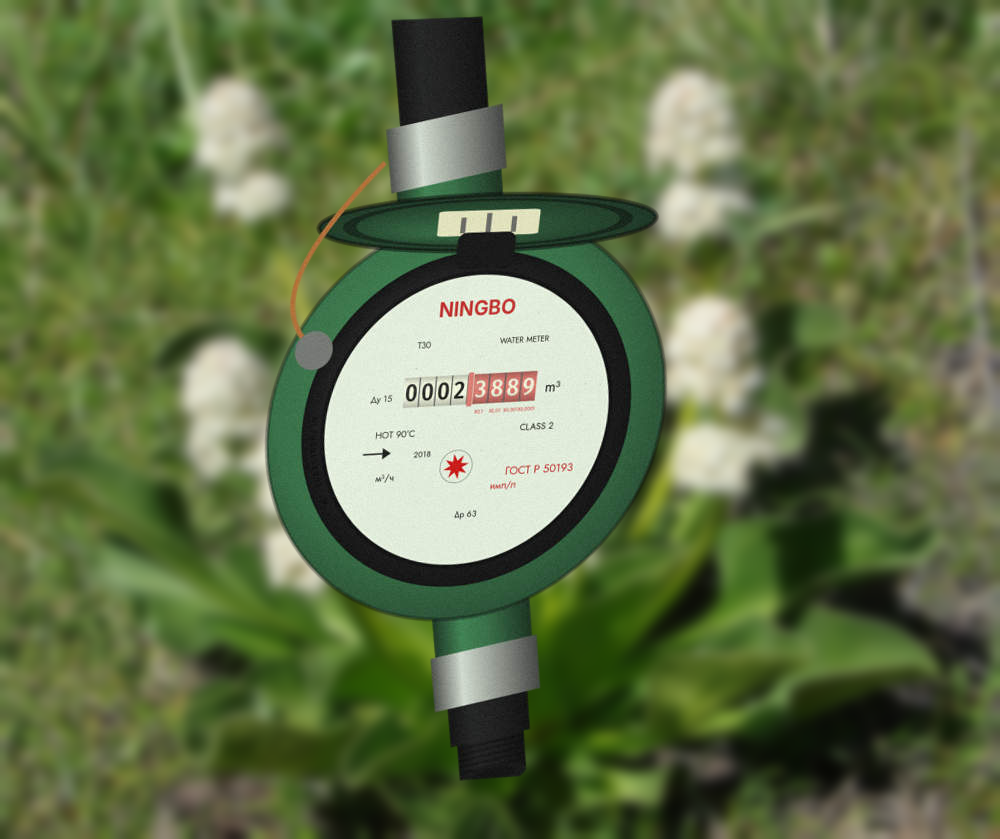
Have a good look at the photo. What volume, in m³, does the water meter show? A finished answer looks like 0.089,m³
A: 2.3889,m³
